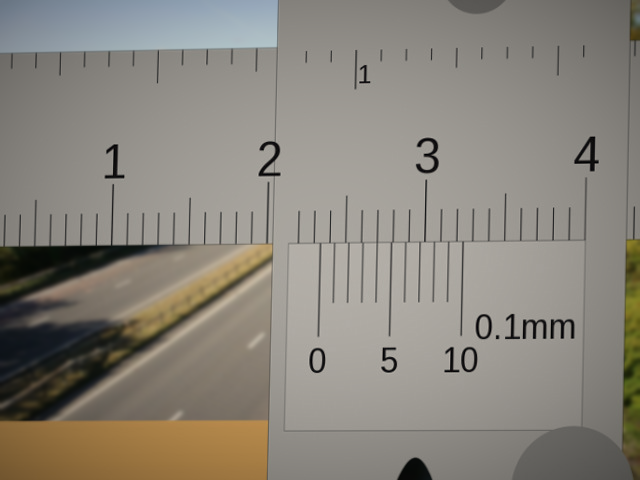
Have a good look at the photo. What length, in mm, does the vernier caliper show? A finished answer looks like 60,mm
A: 23.4,mm
